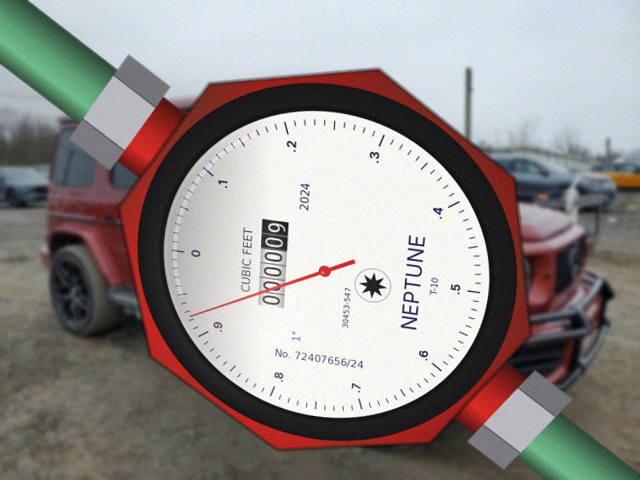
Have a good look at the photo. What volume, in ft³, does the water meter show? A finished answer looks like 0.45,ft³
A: 8.92,ft³
